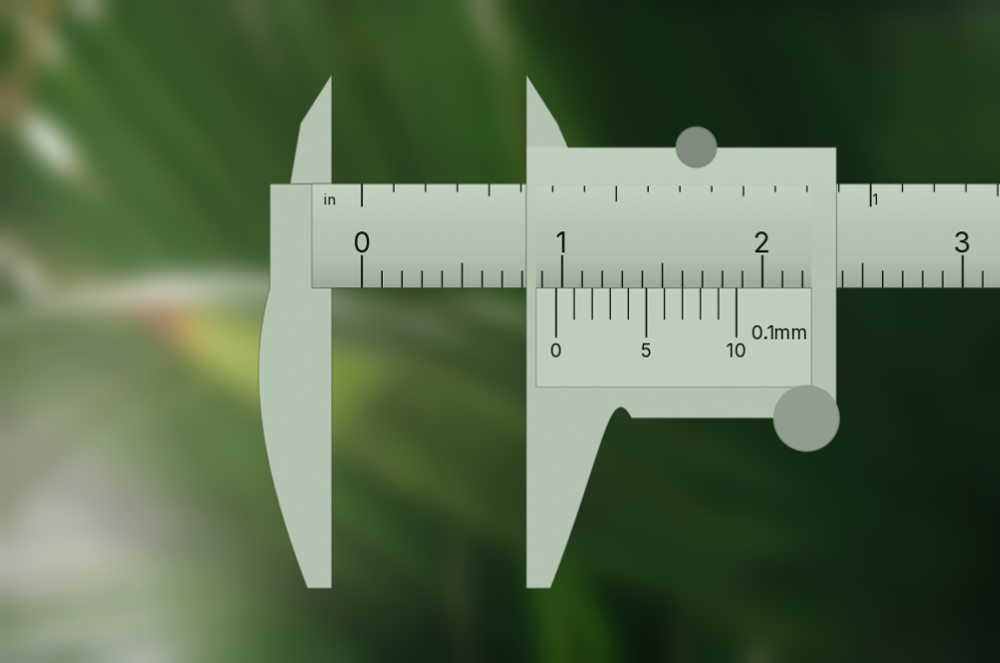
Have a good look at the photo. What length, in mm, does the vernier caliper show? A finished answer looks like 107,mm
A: 9.7,mm
